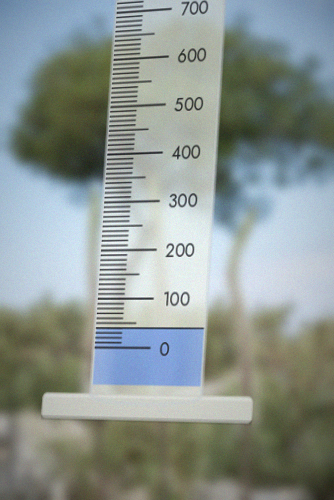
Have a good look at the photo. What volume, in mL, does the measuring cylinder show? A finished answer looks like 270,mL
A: 40,mL
